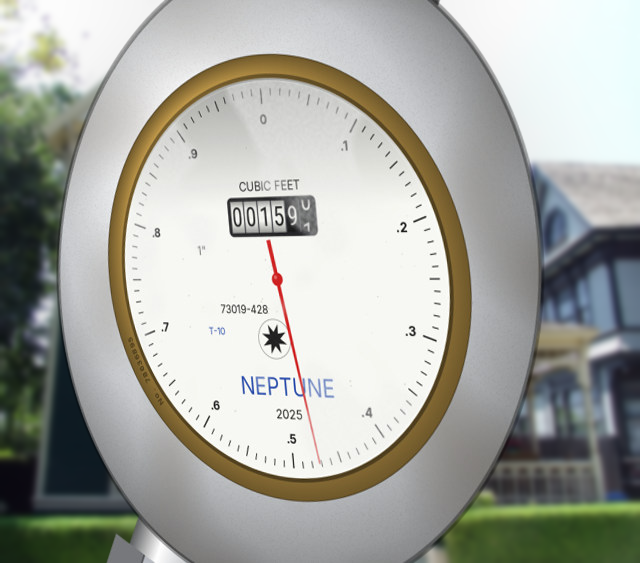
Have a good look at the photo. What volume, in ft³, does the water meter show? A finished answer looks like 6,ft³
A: 1590.47,ft³
